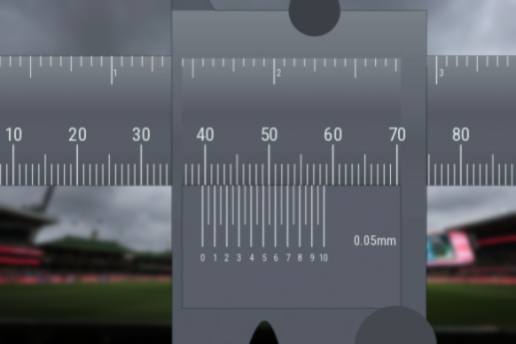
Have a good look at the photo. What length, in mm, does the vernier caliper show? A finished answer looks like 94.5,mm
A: 39.6,mm
